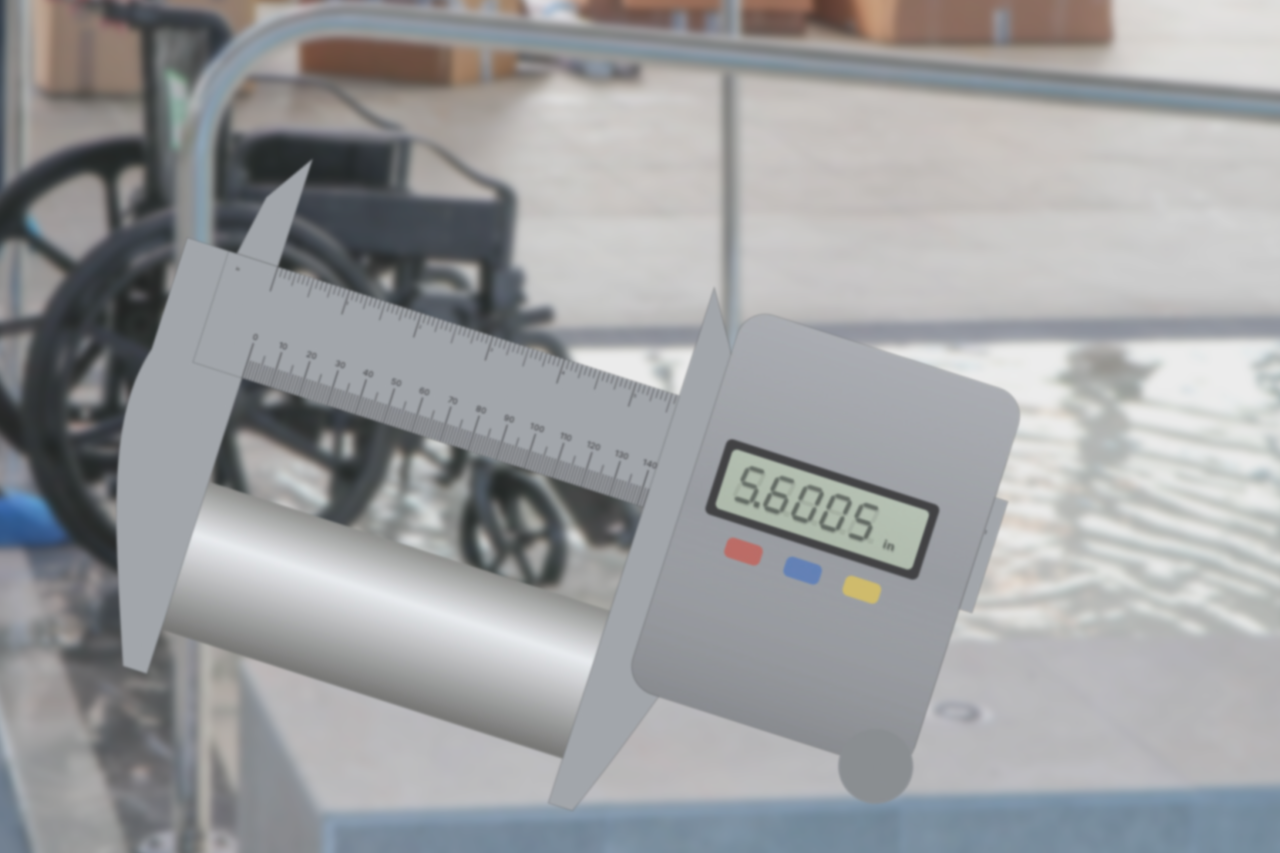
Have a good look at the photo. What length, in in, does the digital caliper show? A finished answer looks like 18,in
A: 5.6005,in
